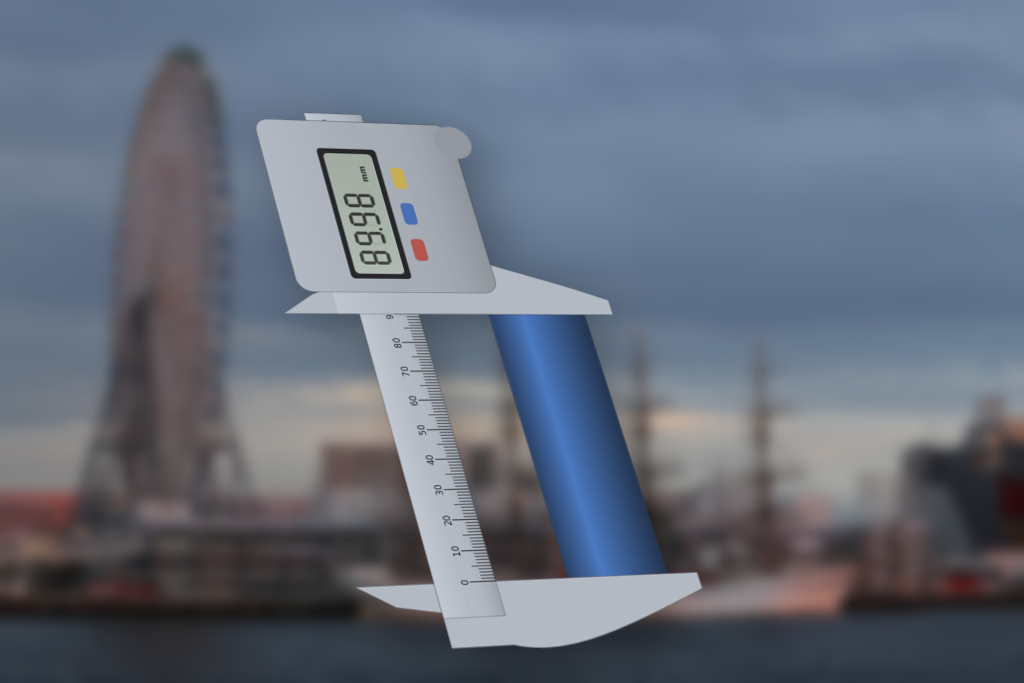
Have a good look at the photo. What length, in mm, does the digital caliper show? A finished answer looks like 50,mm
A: 89.98,mm
